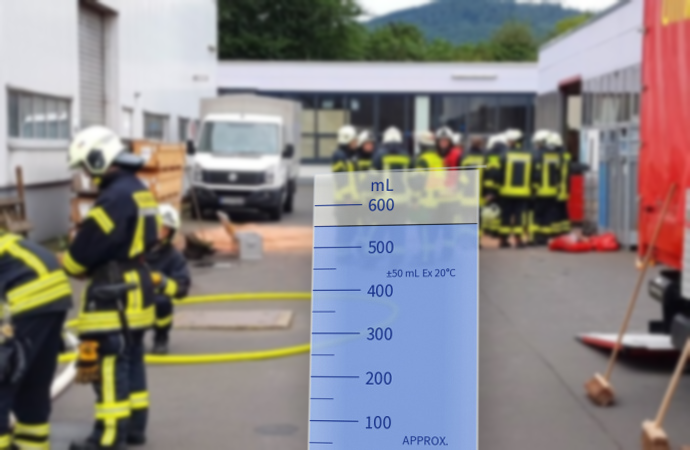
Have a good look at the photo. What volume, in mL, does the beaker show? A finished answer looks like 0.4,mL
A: 550,mL
